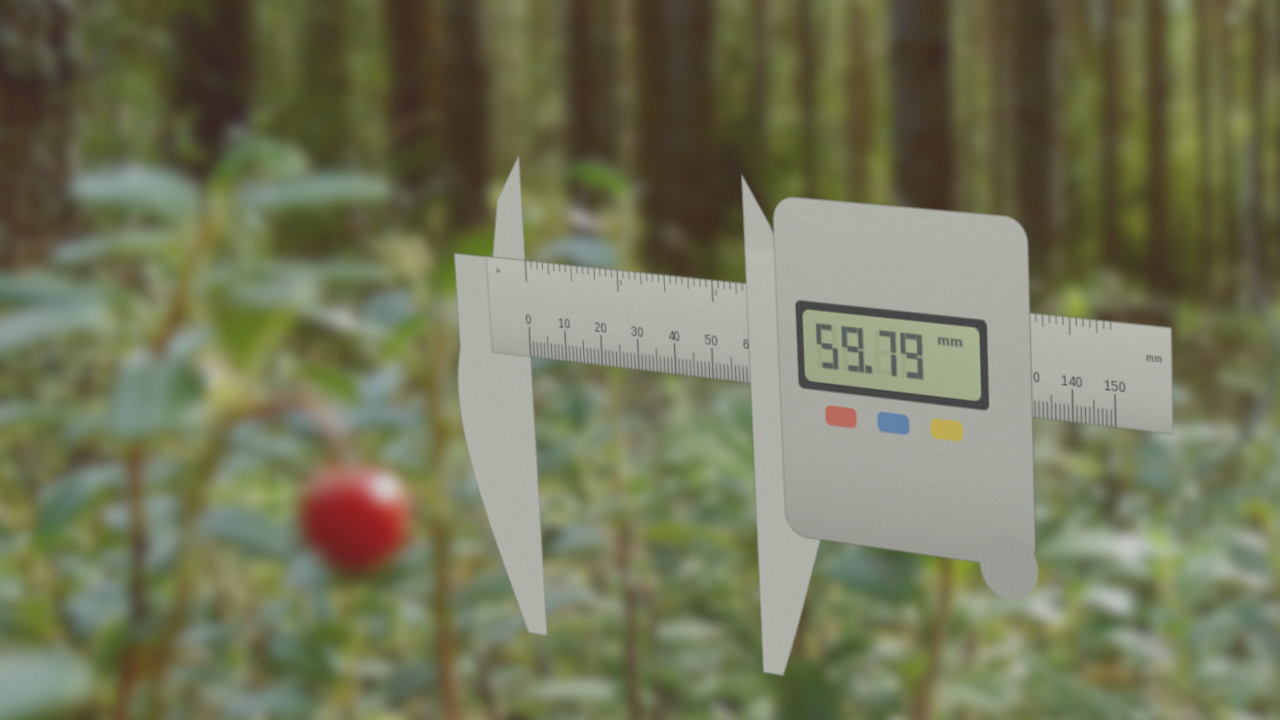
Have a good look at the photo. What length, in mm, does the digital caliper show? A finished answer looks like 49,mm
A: 59.79,mm
